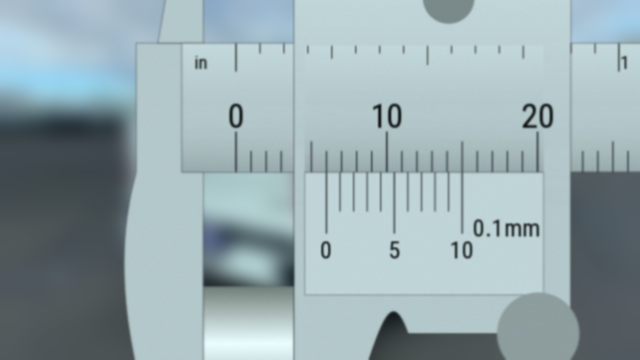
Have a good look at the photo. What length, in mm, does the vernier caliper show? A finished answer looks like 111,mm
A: 6.0,mm
